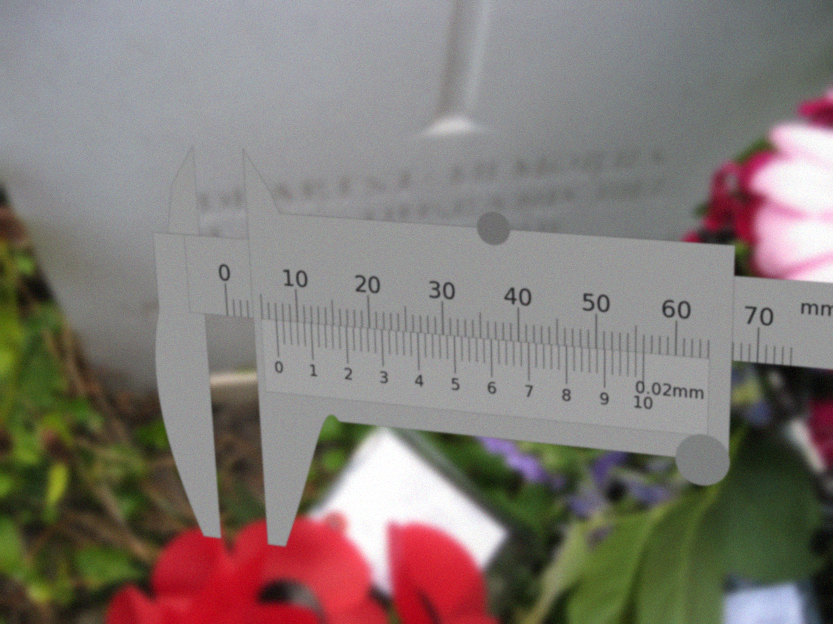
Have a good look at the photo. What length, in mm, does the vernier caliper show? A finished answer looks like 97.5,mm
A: 7.0,mm
